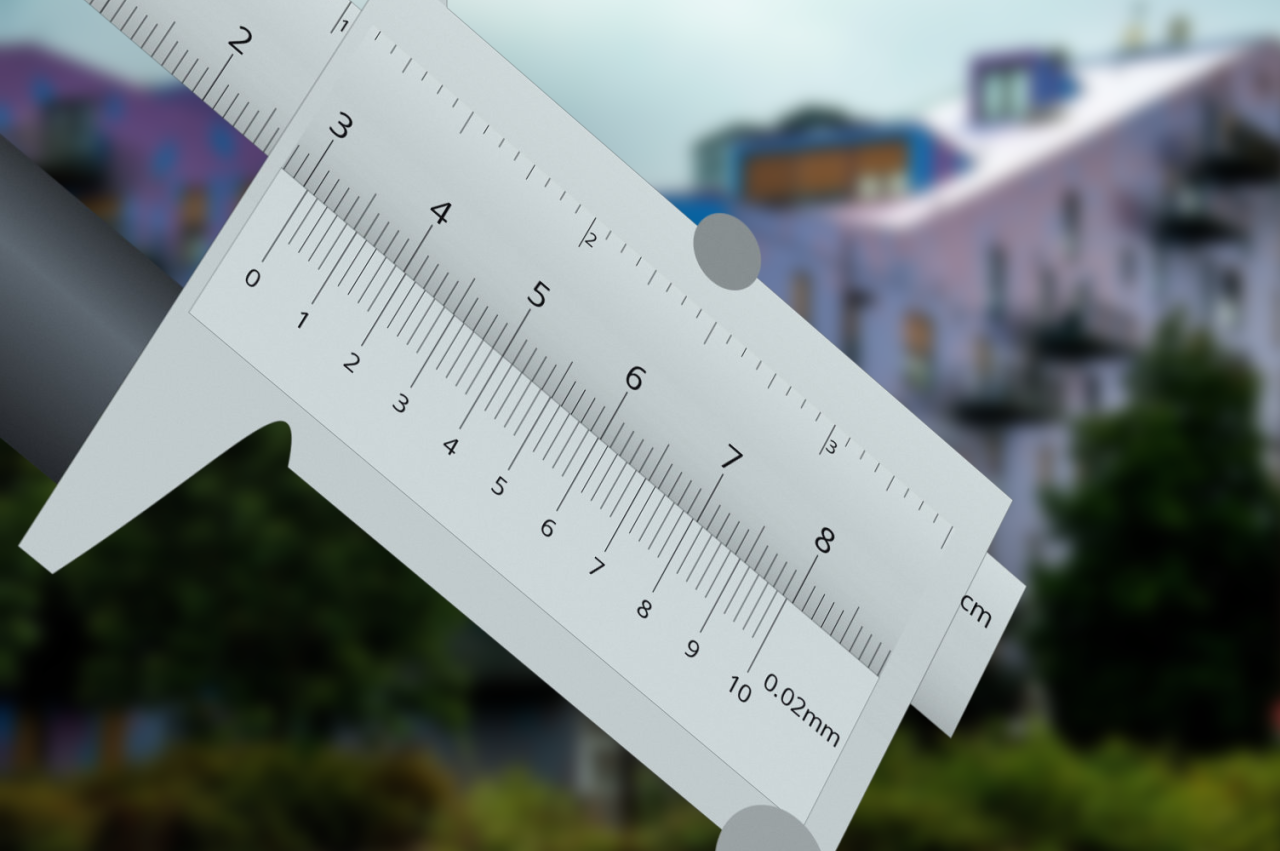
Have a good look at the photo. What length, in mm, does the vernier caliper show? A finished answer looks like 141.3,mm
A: 30.4,mm
